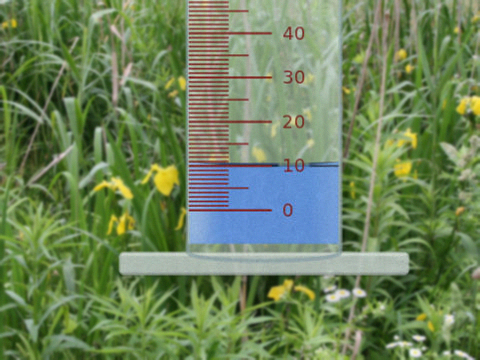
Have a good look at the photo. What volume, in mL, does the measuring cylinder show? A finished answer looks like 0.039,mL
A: 10,mL
